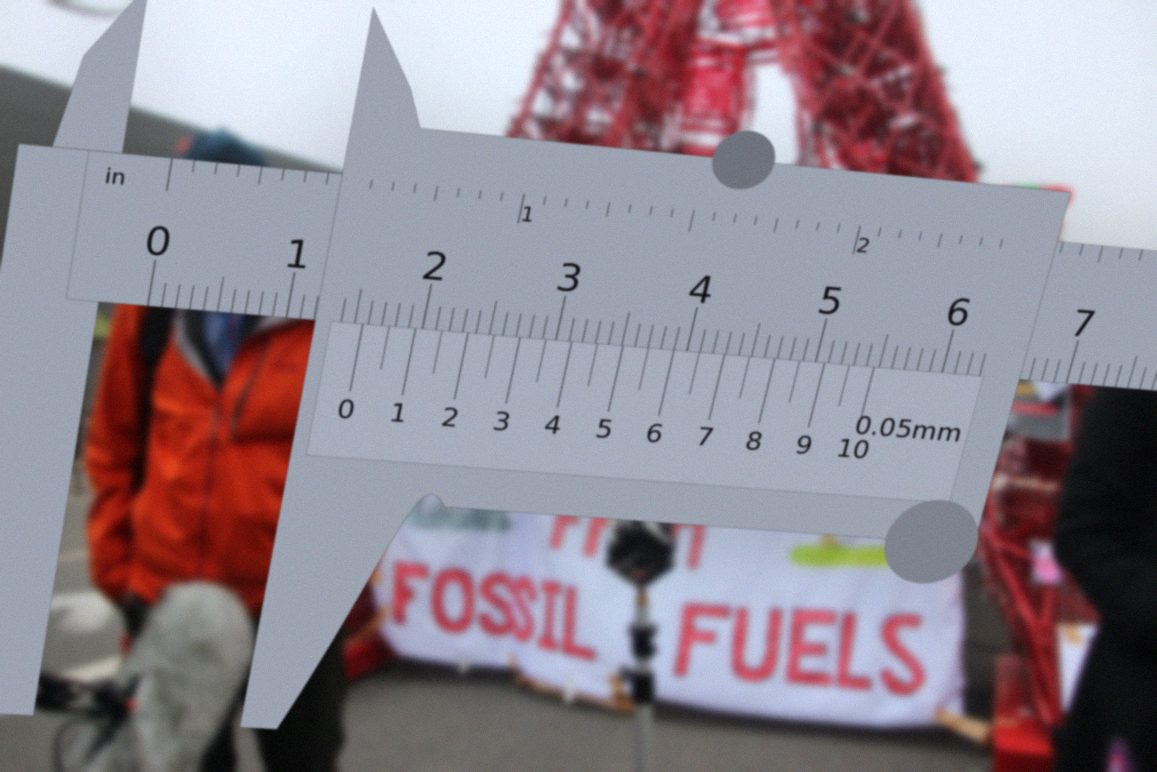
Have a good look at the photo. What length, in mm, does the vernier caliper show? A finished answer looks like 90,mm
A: 15.6,mm
